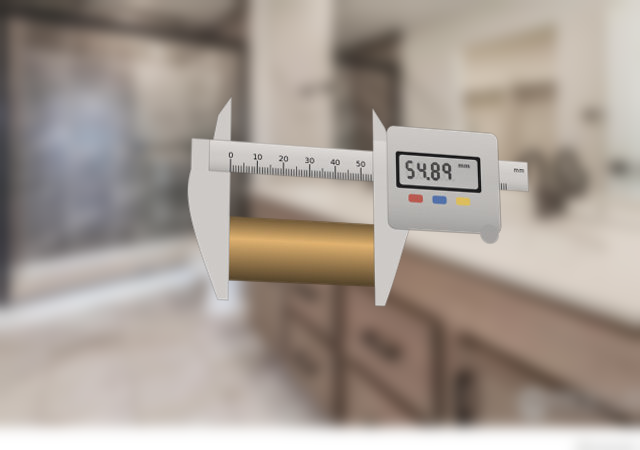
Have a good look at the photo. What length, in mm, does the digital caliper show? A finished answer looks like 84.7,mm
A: 54.89,mm
